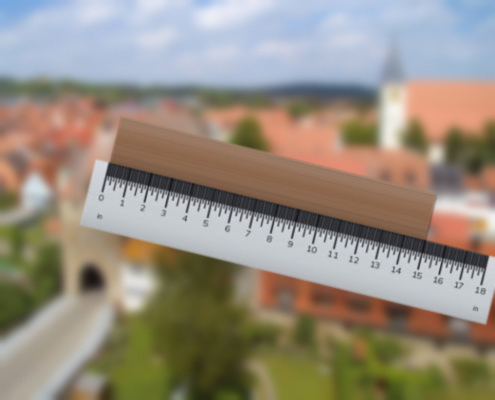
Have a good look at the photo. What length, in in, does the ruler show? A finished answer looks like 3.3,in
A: 15,in
